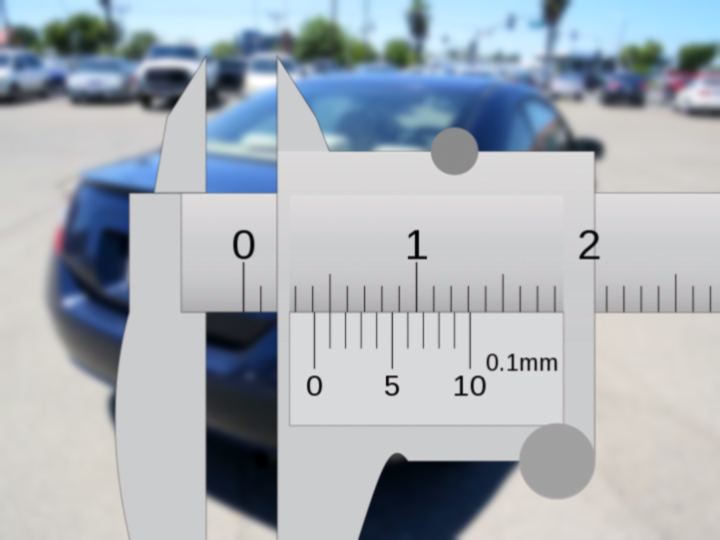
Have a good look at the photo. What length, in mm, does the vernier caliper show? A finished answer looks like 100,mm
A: 4.1,mm
